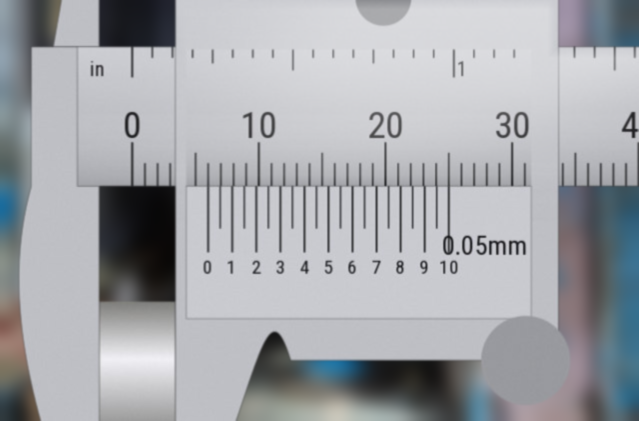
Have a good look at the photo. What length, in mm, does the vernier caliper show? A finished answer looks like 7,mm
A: 6.0,mm
